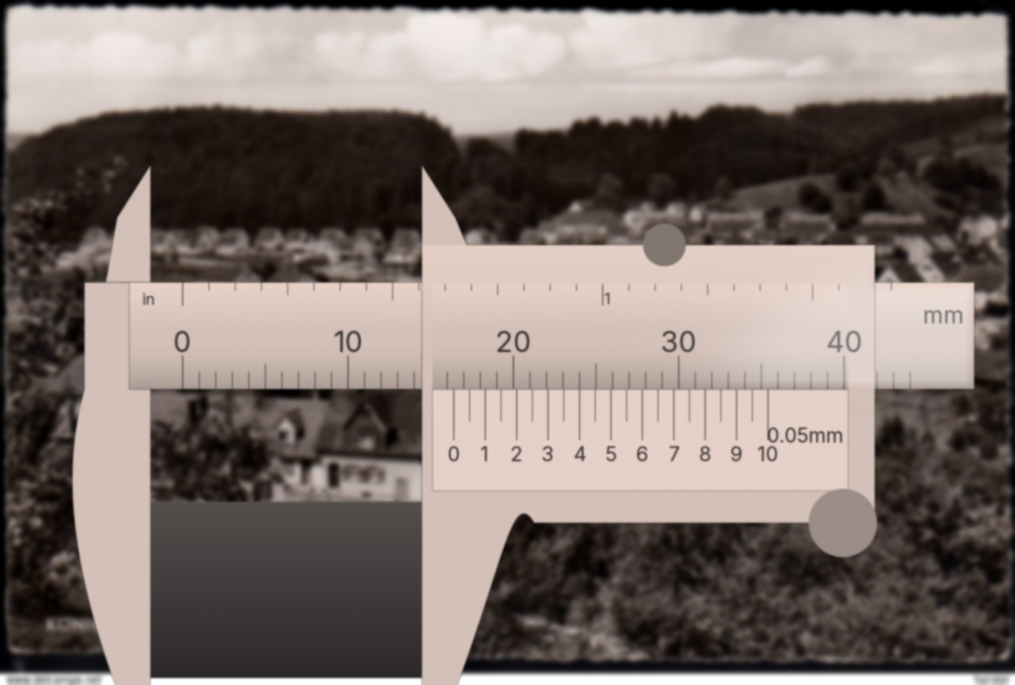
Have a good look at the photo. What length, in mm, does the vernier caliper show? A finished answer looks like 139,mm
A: 16.4,mm
